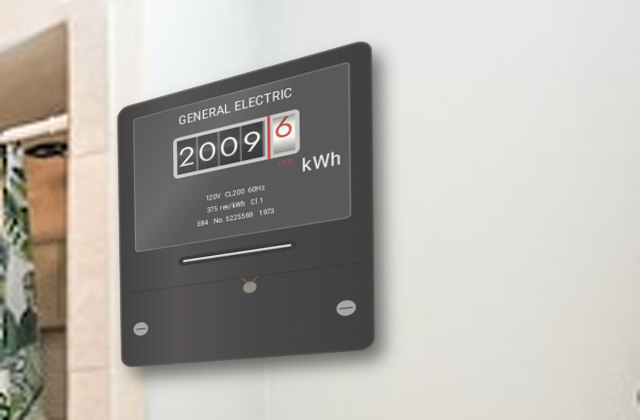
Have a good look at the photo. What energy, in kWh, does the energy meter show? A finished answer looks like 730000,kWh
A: 2009.6,kWh
